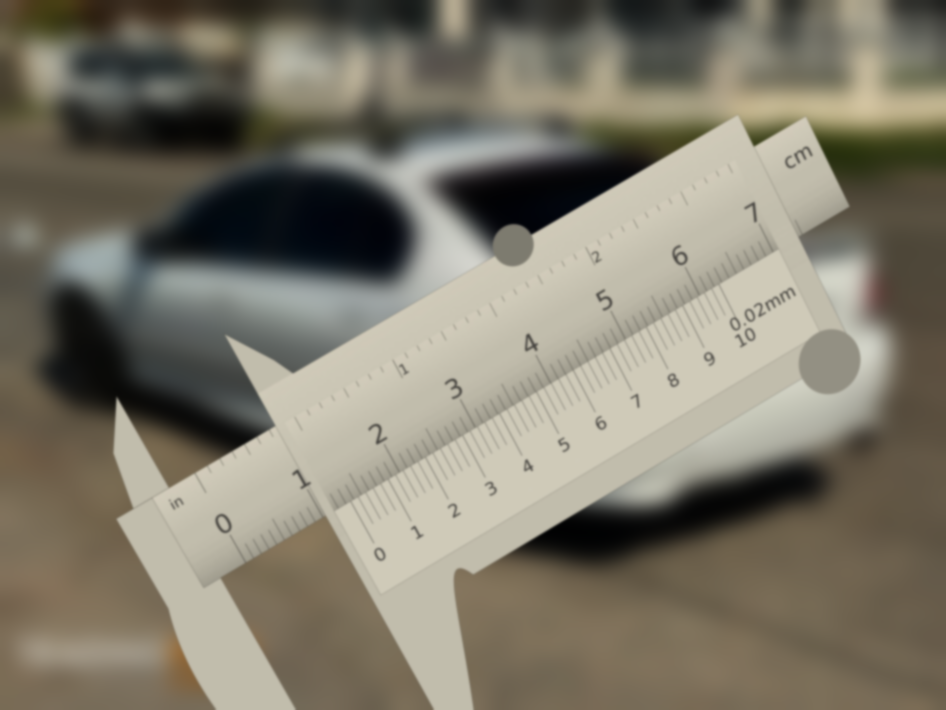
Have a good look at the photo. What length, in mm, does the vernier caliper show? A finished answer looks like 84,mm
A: 13.6,mm
